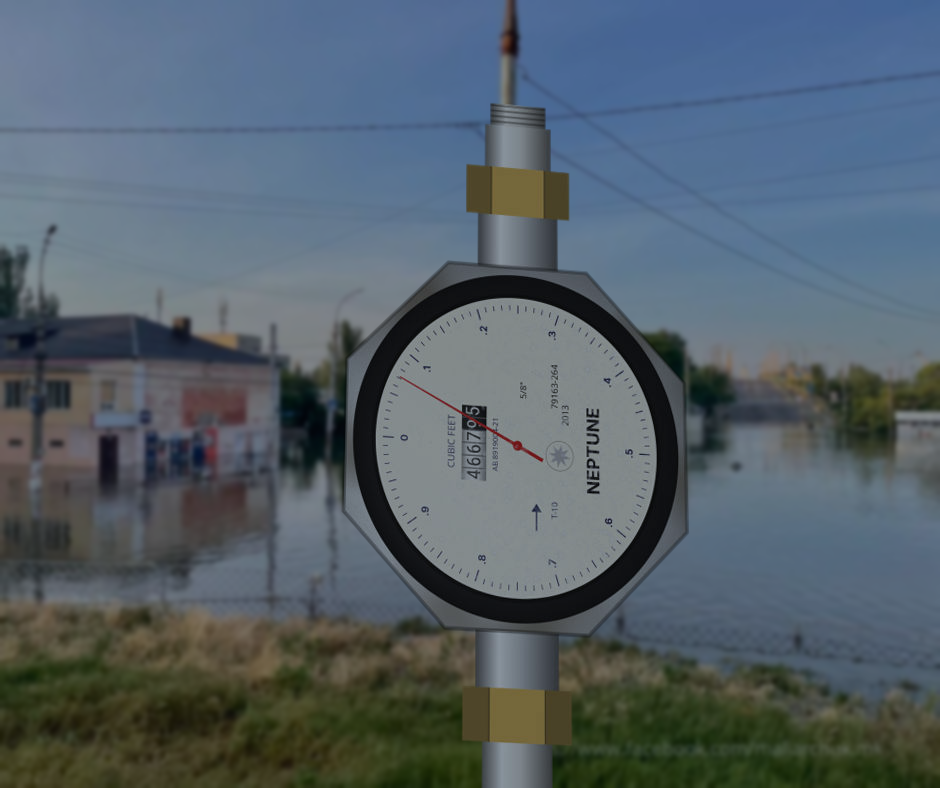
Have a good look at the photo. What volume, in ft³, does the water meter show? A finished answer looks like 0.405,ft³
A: 466795.07,ft³
